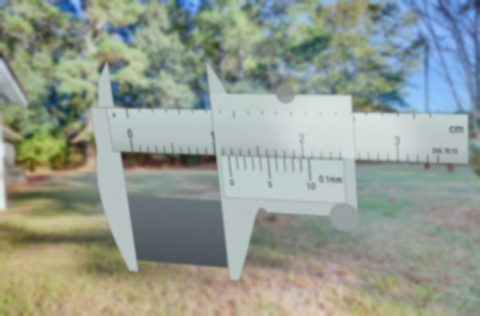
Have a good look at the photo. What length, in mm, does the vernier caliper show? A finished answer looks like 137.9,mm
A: 11.6,mm
